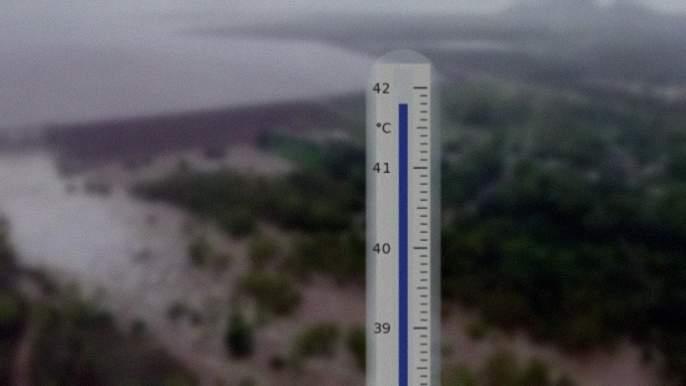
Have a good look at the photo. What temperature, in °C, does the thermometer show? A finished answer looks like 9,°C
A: 41.8,°C
